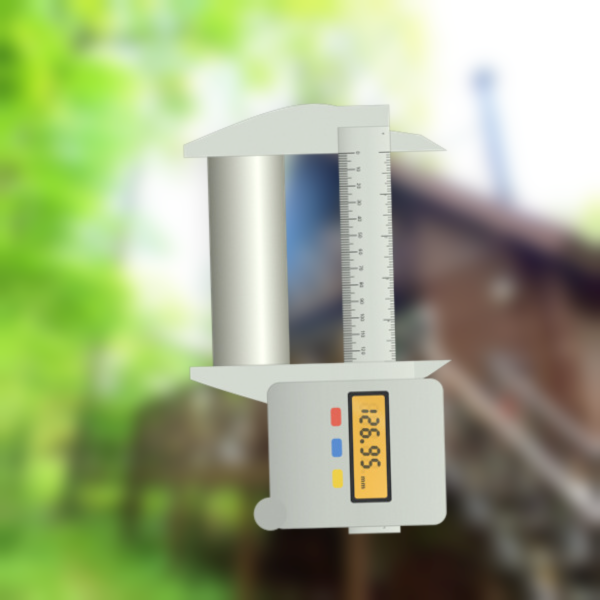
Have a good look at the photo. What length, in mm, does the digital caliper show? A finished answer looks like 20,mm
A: 126.95,mm
